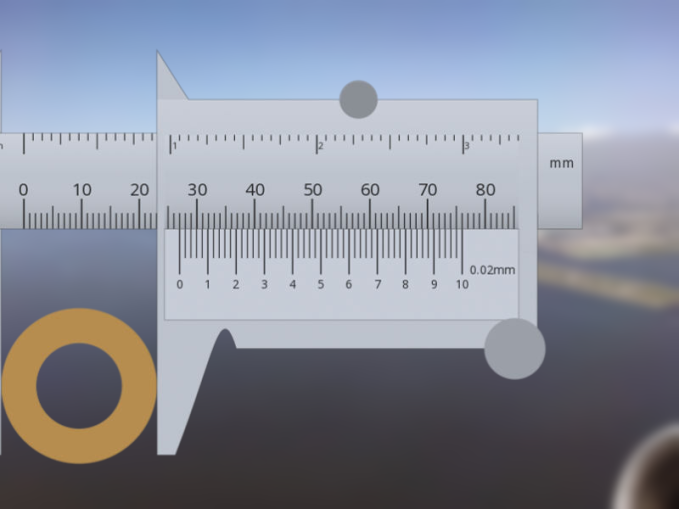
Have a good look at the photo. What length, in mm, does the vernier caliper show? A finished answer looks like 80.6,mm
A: 27.0,mm
